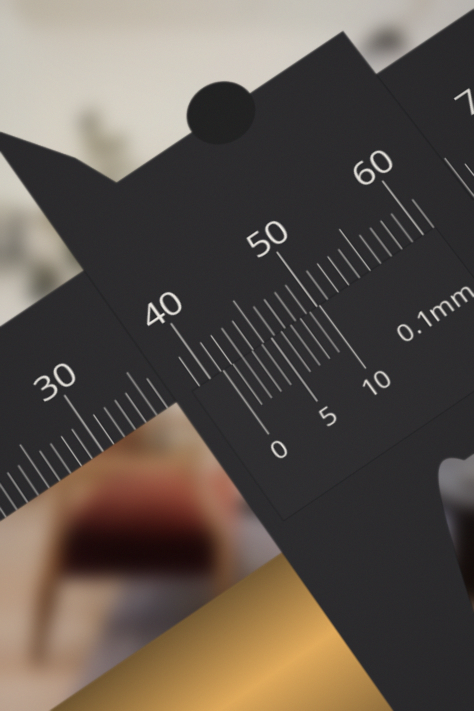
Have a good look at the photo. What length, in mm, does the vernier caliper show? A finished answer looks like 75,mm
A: 41.2,mm
